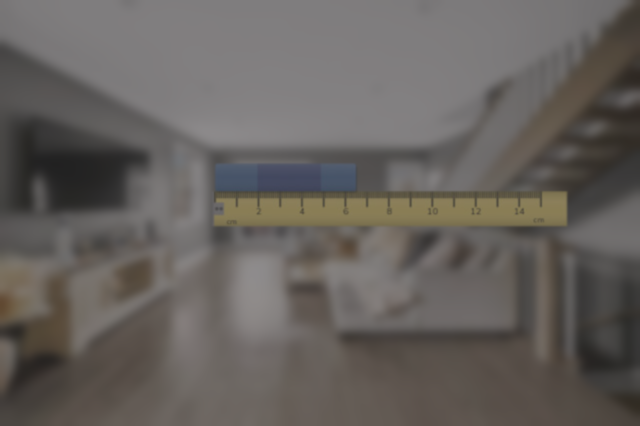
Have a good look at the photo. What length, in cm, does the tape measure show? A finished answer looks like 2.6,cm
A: 6.5,cm
